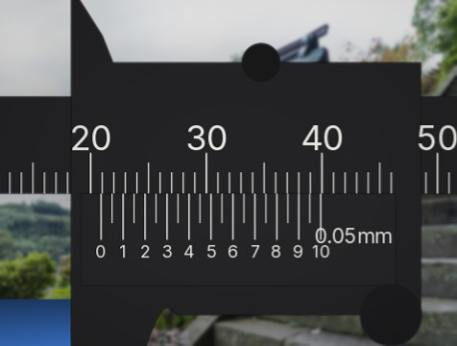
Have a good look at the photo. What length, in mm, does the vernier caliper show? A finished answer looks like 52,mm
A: 20.9,mm
